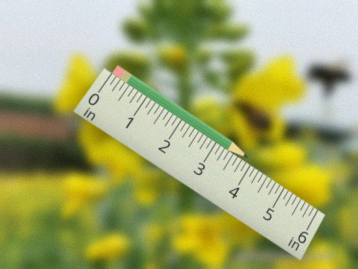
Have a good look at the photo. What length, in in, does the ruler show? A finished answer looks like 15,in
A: 3.875,in
